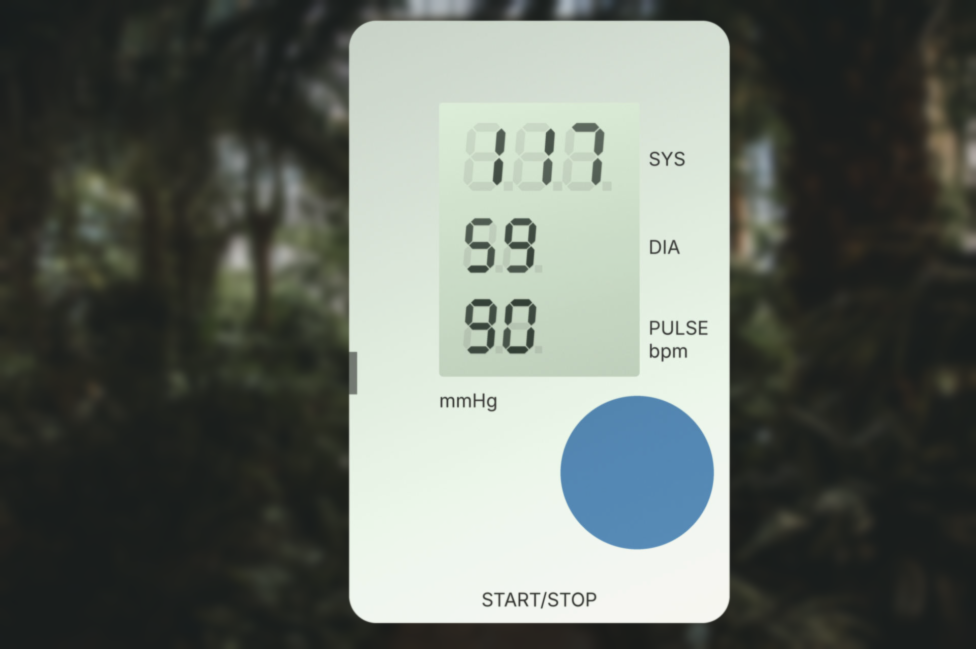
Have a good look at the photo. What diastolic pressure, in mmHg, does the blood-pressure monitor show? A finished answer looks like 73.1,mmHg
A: 59,mmHg
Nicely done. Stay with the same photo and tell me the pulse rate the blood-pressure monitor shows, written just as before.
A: 90,bpm
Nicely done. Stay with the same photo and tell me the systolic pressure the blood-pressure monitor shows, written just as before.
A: 117,mmHg
